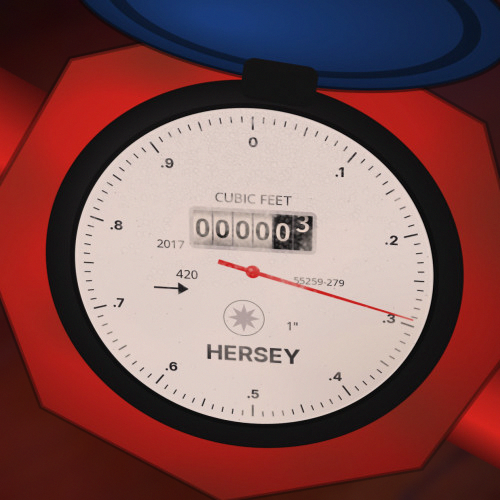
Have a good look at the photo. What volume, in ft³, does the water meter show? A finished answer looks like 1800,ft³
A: 3.29,ft³
